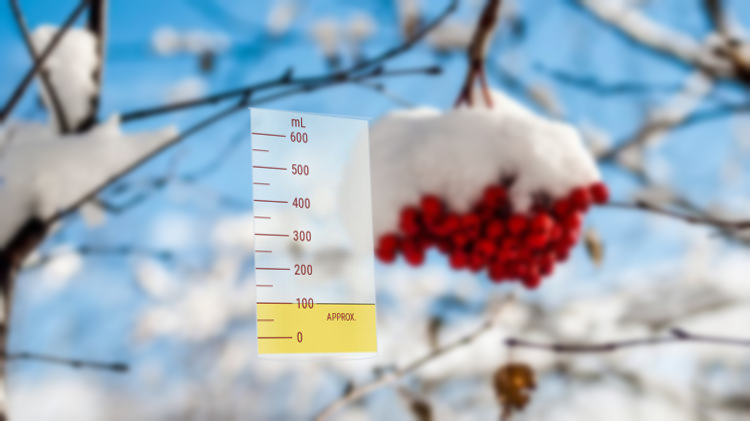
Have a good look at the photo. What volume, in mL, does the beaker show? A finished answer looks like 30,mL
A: 100,mL
